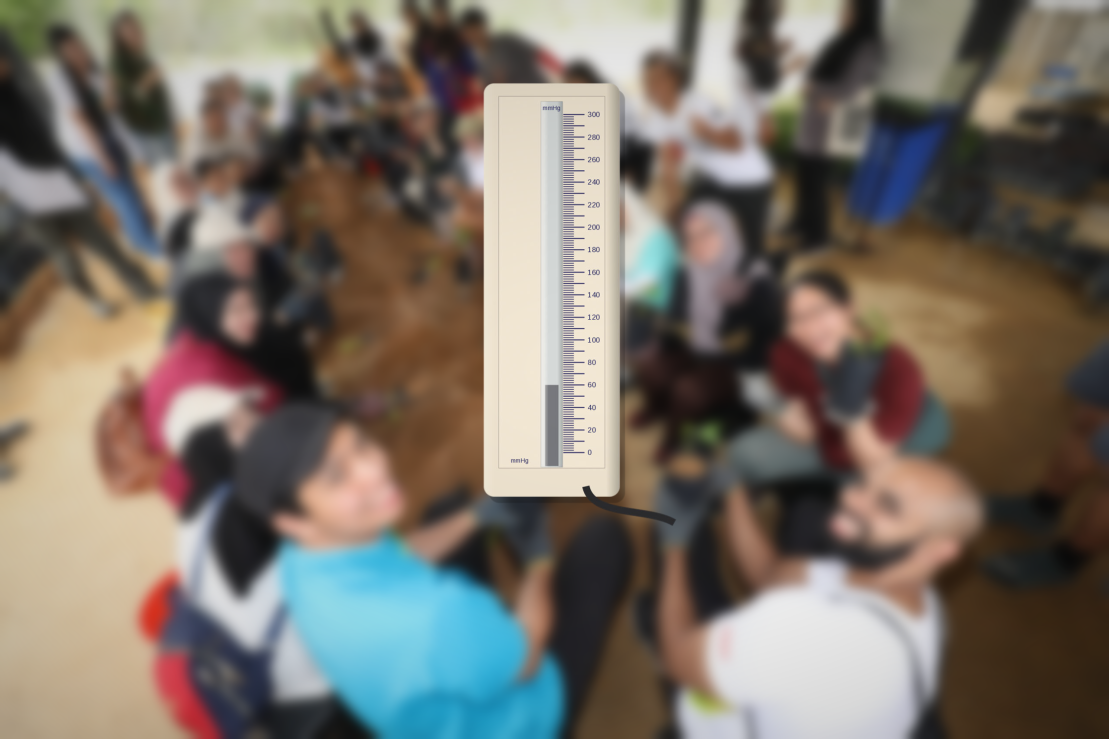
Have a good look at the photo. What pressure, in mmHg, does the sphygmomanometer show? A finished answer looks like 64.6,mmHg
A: 60,mmHg
